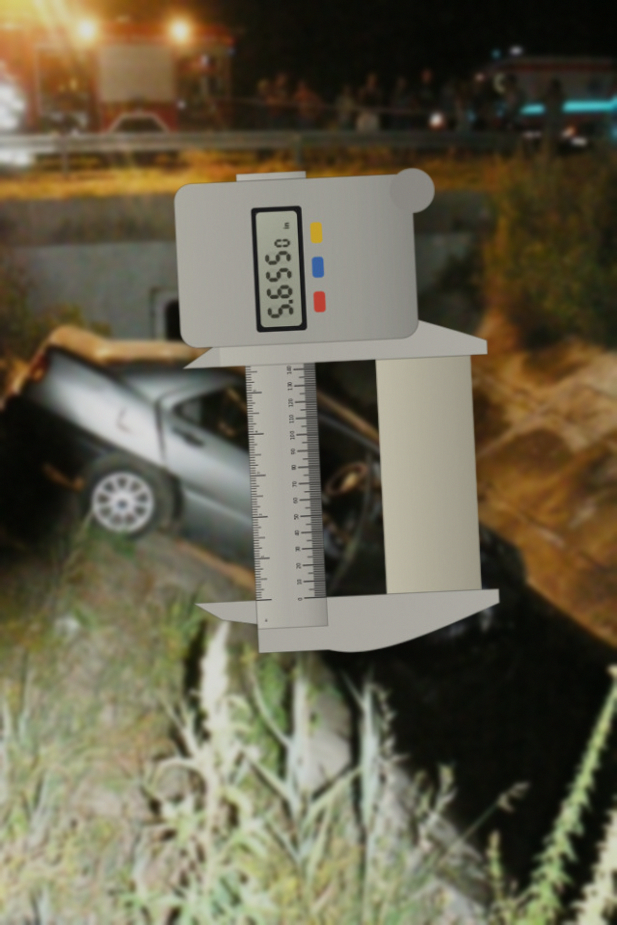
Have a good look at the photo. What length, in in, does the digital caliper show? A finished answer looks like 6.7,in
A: 5.6550,in
